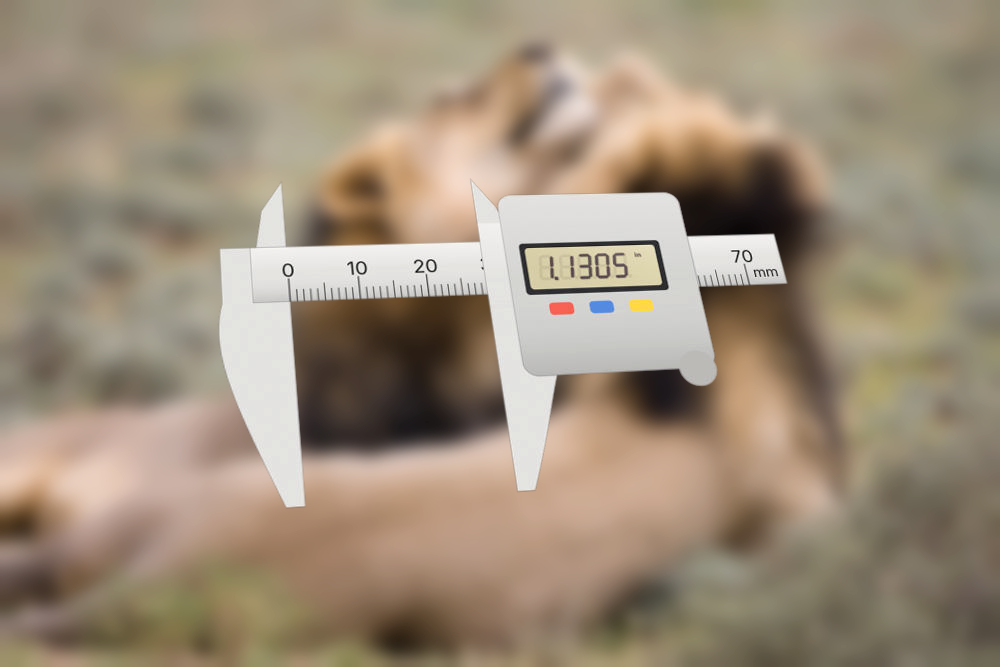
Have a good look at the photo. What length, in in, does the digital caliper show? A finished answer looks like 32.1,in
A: 1.1305,in
